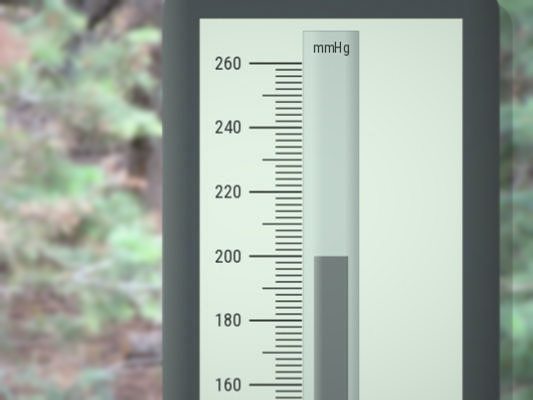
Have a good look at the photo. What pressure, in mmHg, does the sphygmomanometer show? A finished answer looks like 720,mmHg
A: 200,mmHg
